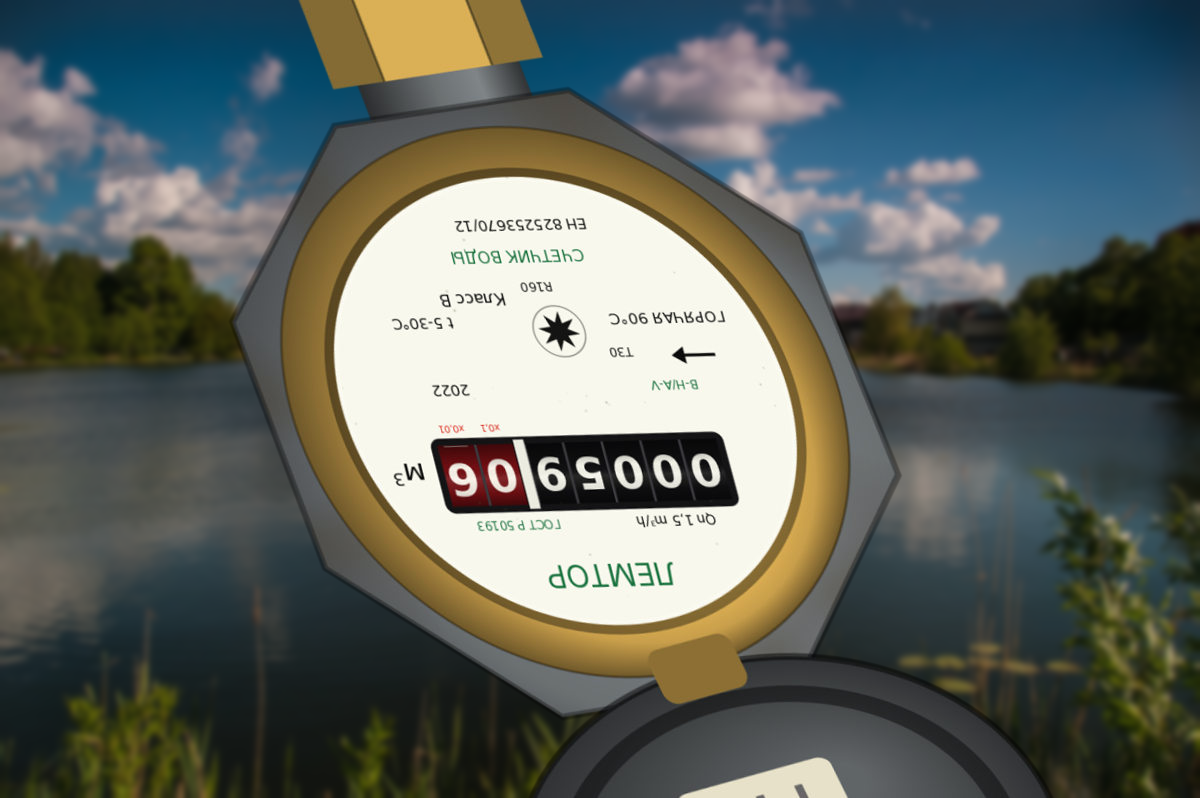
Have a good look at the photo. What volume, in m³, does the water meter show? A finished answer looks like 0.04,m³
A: 59.06,m³
